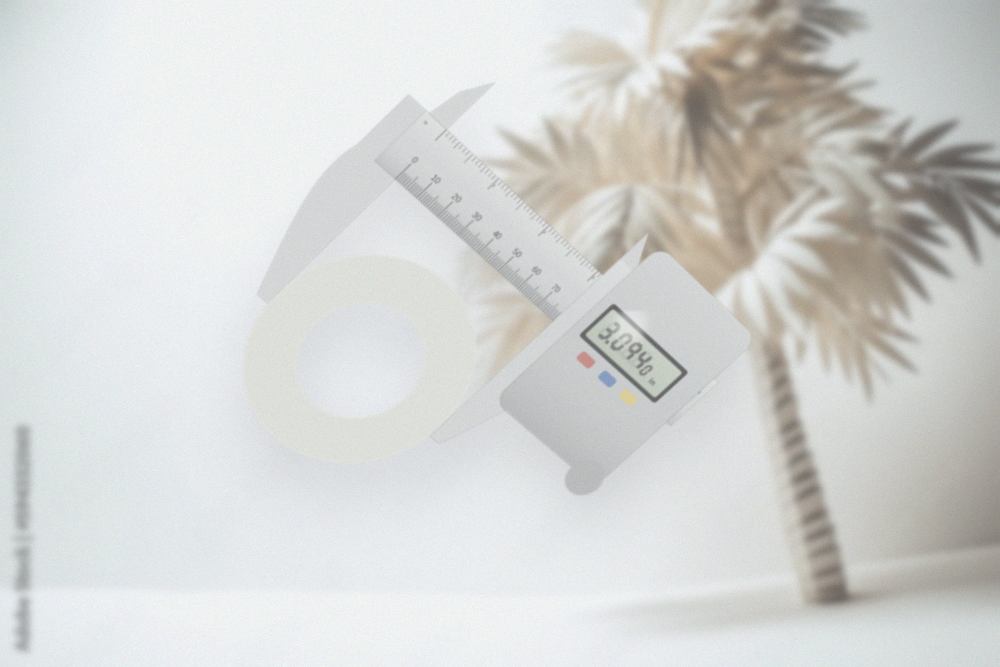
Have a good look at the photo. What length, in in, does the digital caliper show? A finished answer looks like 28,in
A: 3.0940,in
